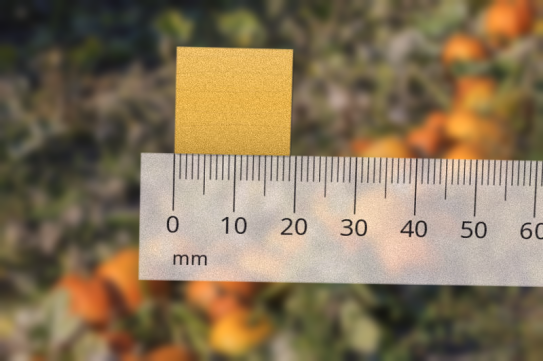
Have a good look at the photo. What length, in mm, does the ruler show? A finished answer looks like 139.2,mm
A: 19,mm
